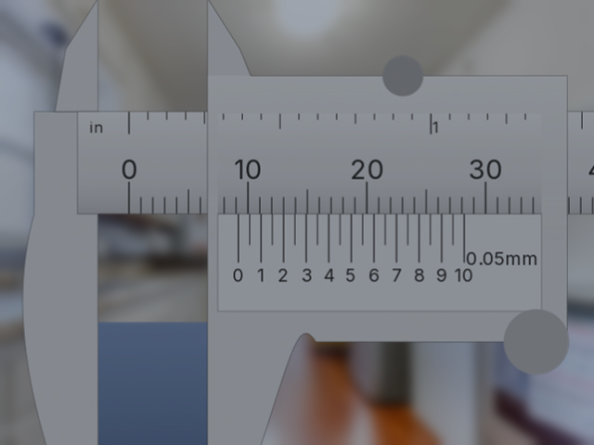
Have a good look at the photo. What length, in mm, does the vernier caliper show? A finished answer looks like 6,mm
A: 9.2,mm
